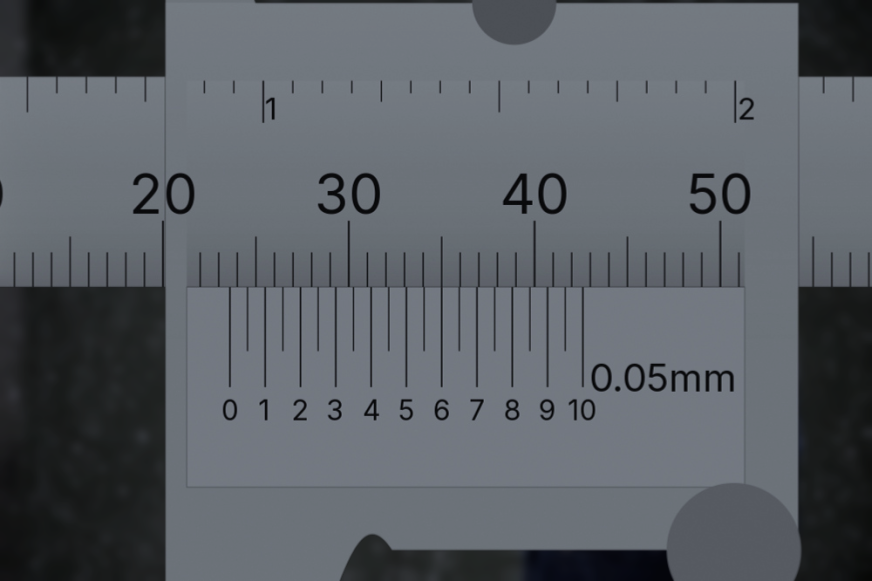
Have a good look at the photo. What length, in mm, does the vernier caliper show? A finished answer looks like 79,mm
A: 23.6,mm
